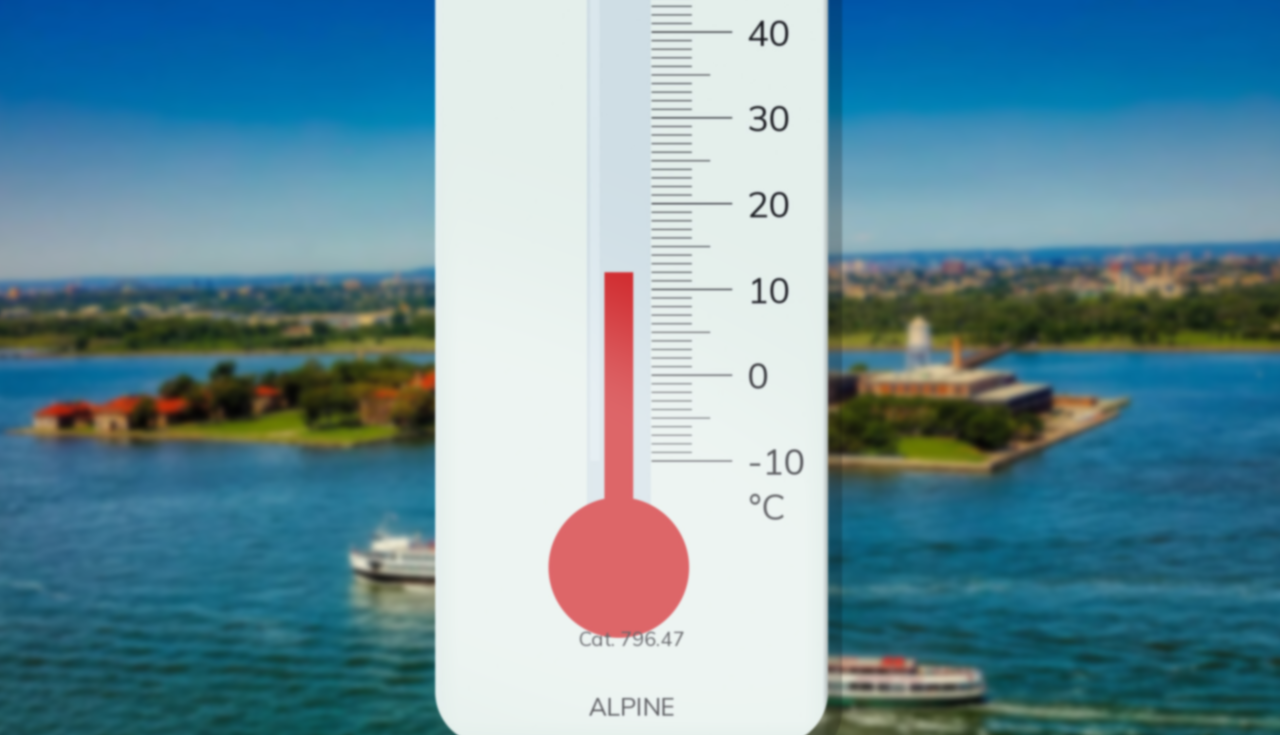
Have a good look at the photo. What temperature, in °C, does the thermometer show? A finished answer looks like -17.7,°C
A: 12,°C
